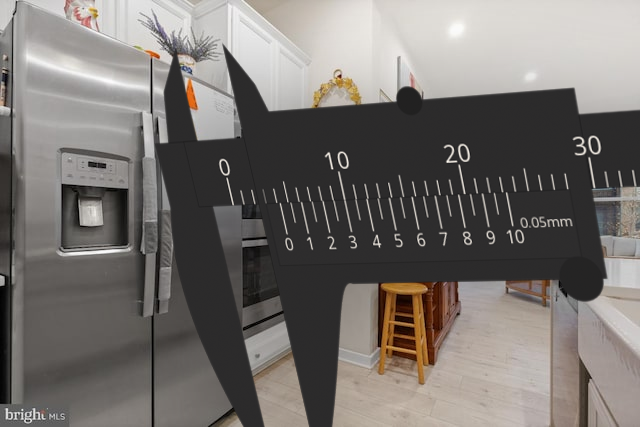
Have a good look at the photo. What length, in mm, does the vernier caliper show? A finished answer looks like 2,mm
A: 4.3,mm
